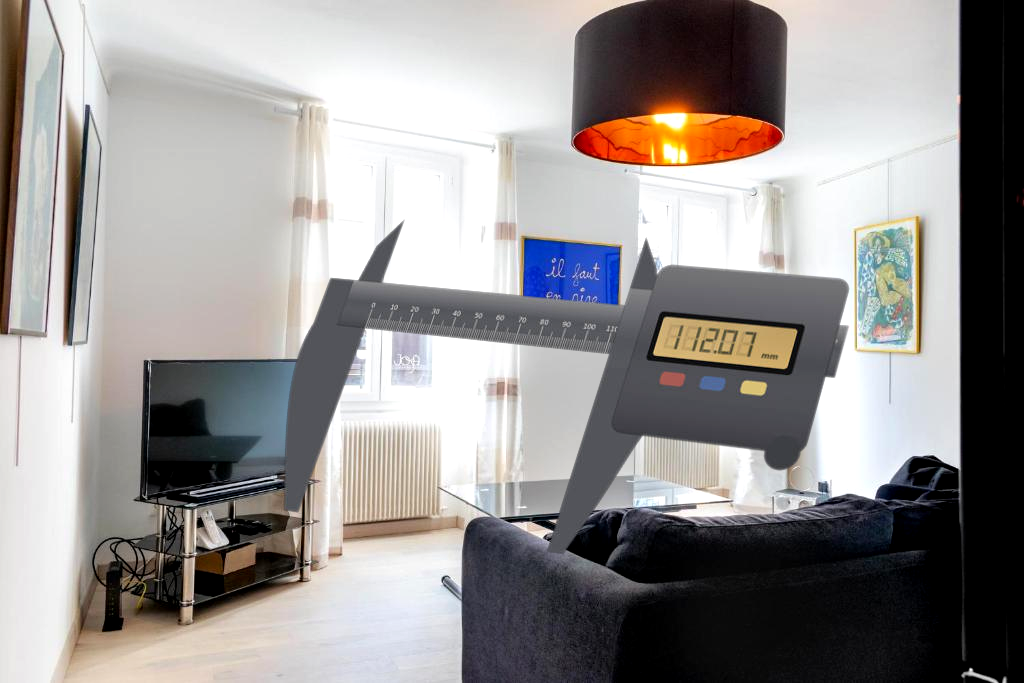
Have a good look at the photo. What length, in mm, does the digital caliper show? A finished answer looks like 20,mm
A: 112.07,mm
